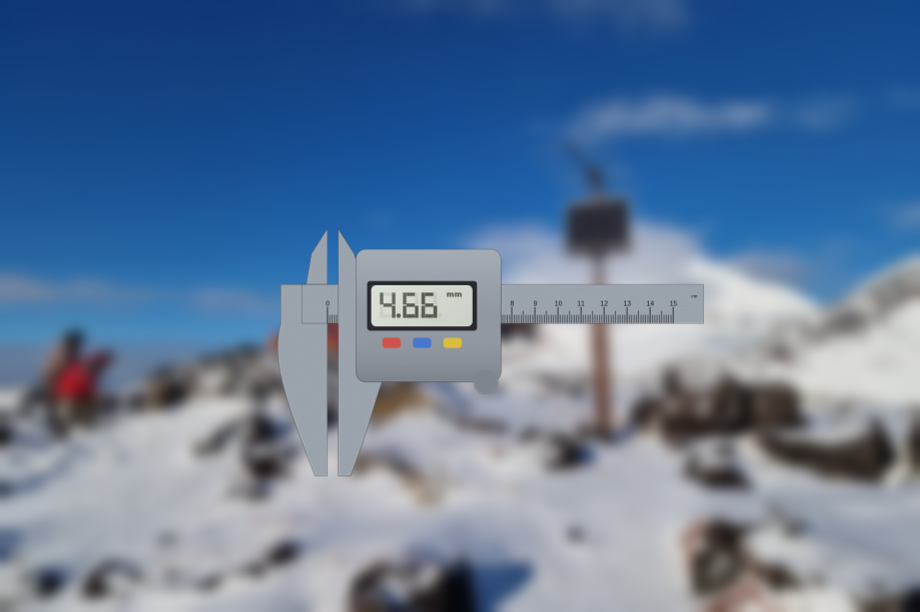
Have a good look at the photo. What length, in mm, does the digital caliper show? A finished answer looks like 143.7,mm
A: 4.66,mm
